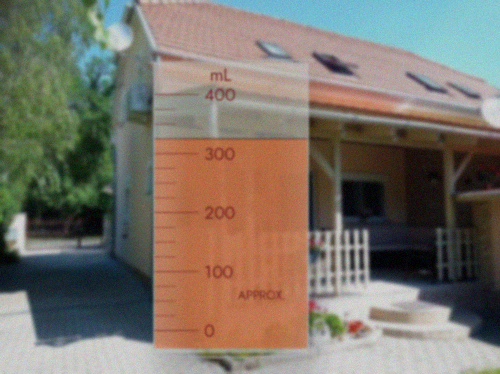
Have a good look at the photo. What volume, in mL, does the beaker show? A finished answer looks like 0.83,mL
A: 325,mL
